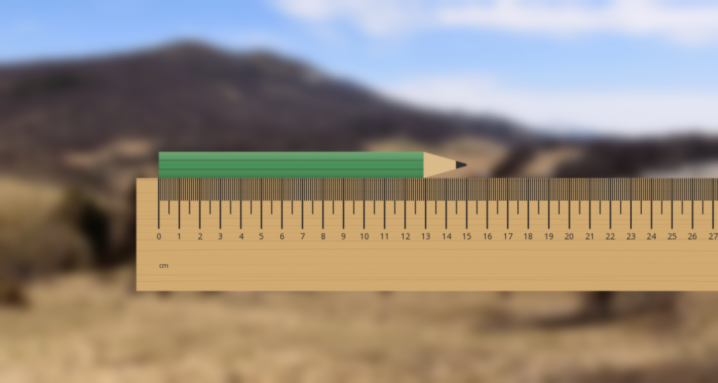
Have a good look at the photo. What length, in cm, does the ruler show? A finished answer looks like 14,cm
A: 15,cm
